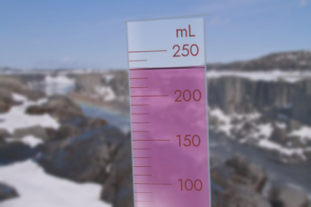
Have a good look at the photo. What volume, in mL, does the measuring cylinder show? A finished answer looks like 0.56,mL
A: 230,mL
